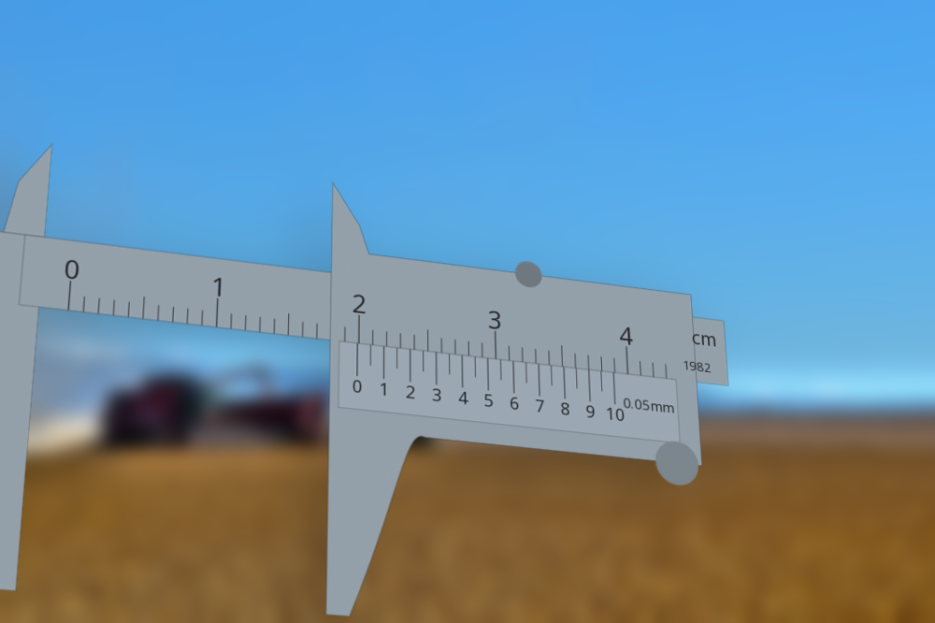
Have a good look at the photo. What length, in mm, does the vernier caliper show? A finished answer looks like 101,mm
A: 19.9,mm
